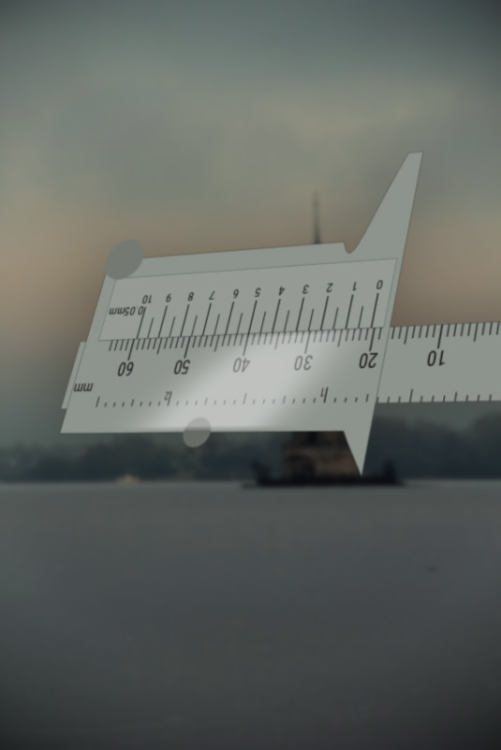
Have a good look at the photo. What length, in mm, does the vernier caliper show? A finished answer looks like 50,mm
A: 20.5,mm
